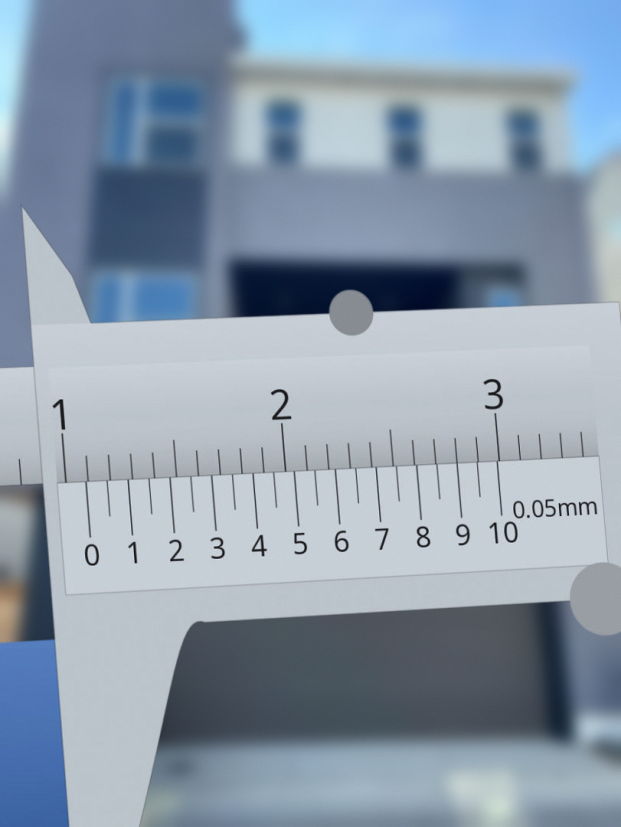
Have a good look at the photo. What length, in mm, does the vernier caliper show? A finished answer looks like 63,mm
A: 10.90,mm
